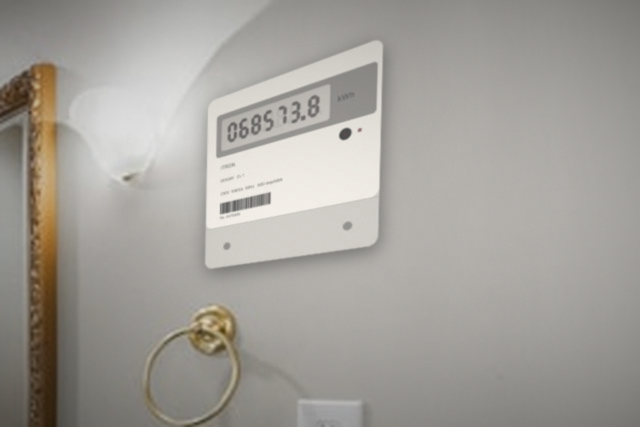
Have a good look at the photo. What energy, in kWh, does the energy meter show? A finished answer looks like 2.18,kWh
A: 68573.8,kWh
